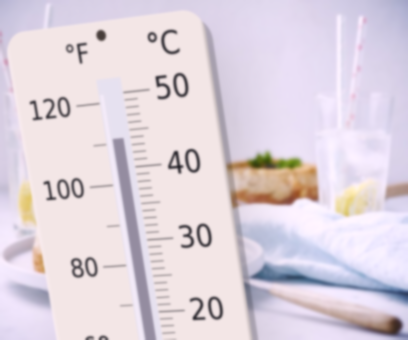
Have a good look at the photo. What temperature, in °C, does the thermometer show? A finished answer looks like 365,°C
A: 44,°C
